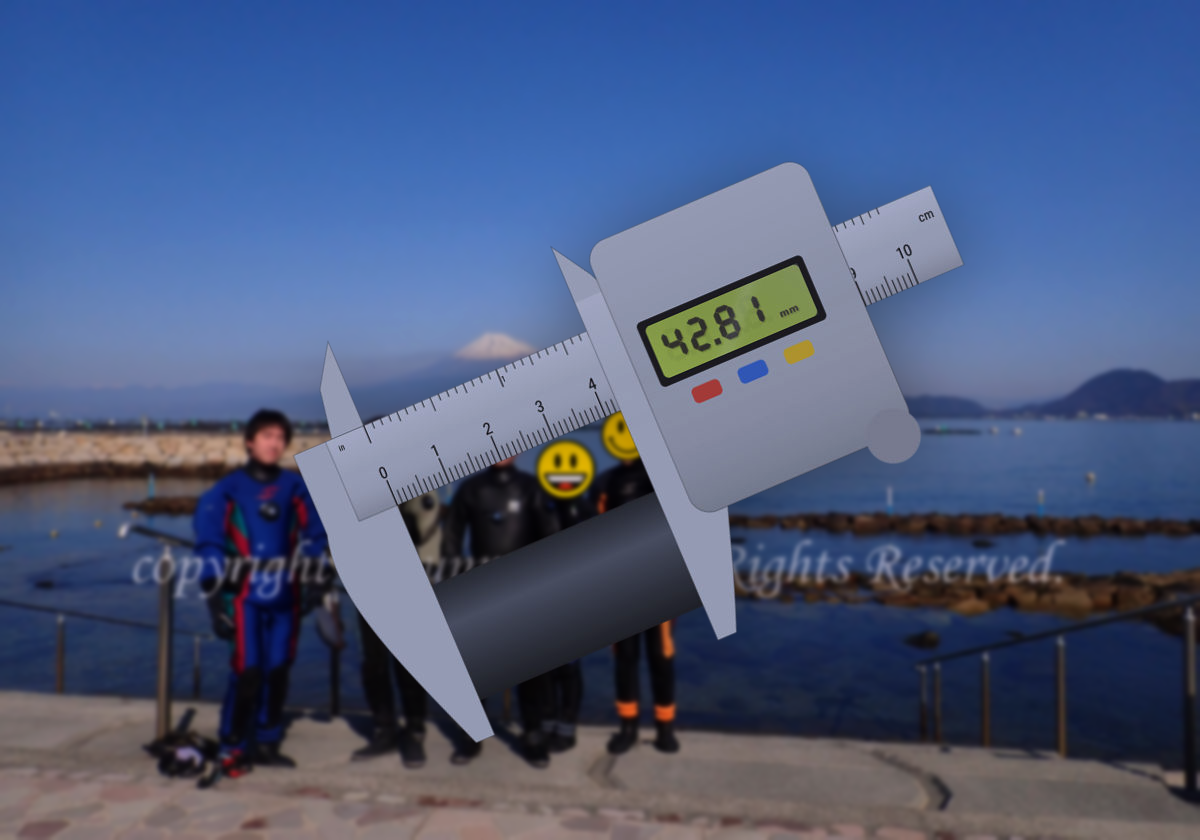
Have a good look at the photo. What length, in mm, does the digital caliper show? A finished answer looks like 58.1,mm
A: 42.81,mm
